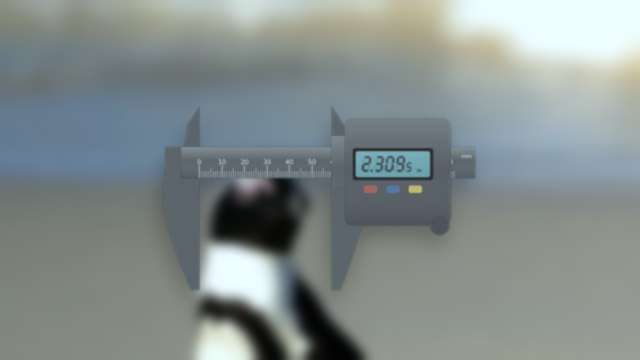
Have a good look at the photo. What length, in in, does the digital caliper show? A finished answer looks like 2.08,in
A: 2.3095,in
